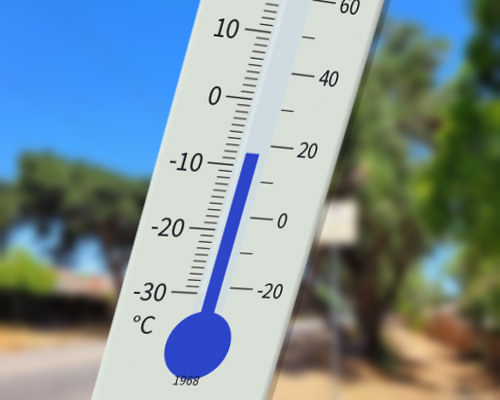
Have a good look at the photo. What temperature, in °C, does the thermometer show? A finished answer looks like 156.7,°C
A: -8,°C
